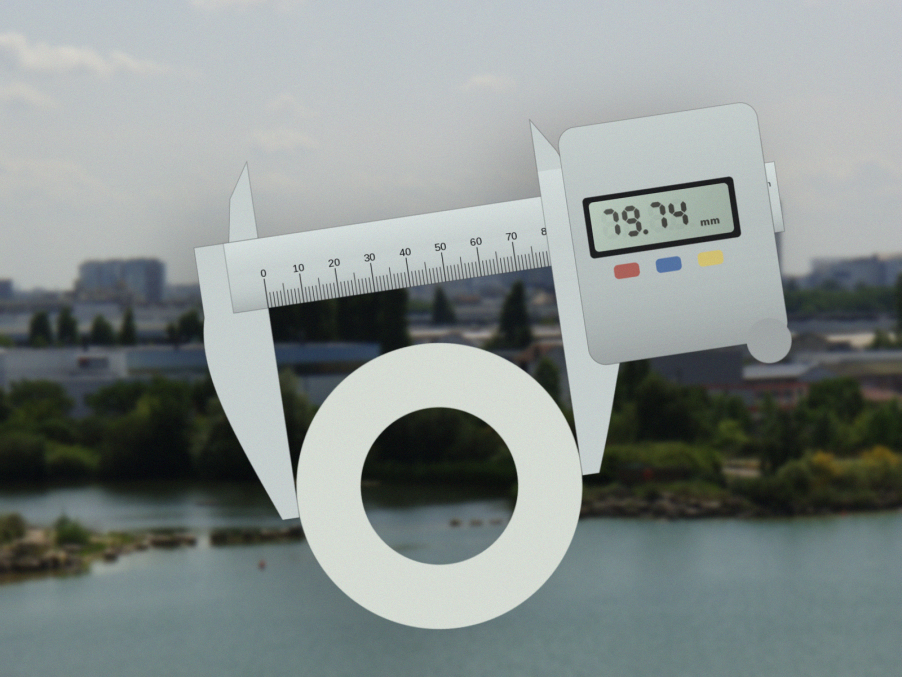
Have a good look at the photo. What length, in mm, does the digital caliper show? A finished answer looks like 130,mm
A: 79.74,mm
